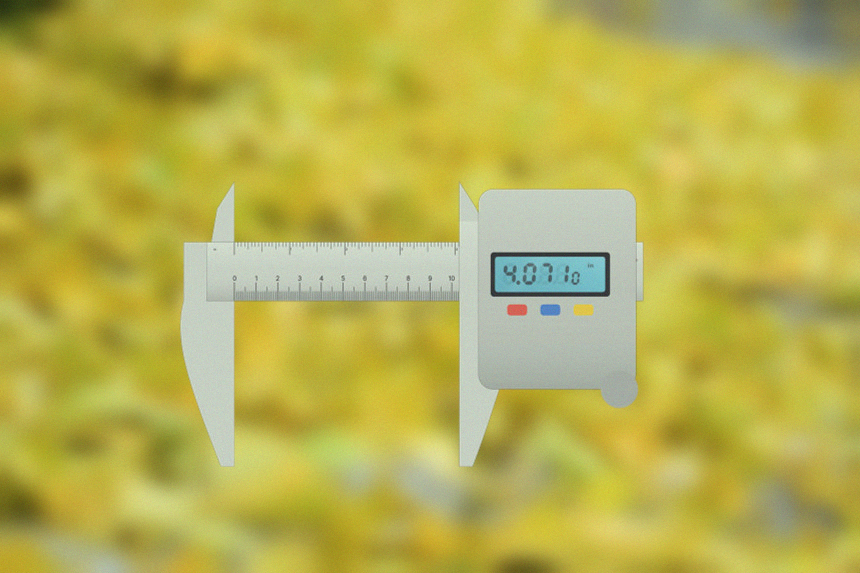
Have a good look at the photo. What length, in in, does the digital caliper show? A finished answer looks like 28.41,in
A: 4.0710,in
